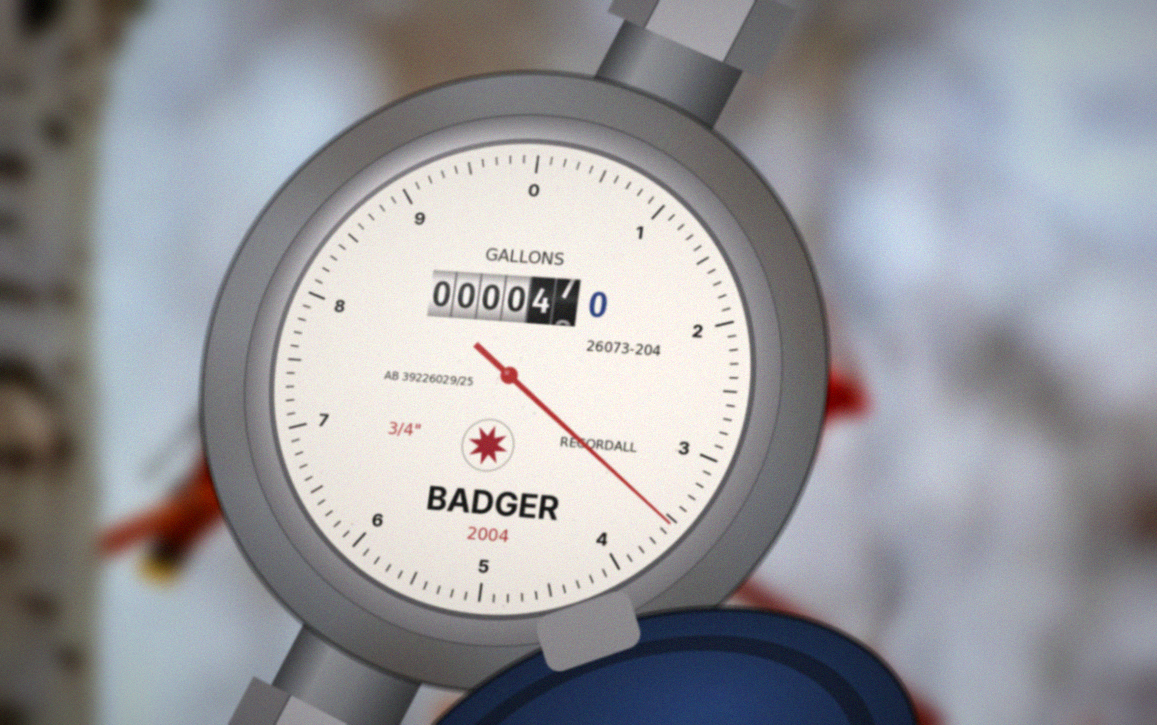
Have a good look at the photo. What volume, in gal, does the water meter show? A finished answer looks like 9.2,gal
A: 473.5,gal
